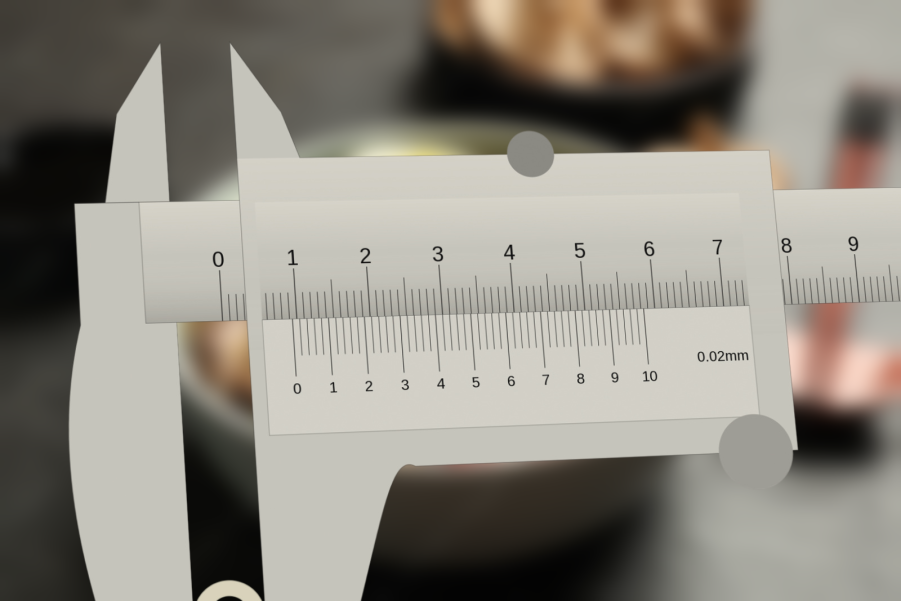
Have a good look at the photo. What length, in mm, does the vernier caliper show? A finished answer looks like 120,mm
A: 9.4,mm
